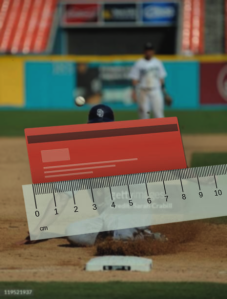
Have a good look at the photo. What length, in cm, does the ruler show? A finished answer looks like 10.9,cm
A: 8.5,cm
